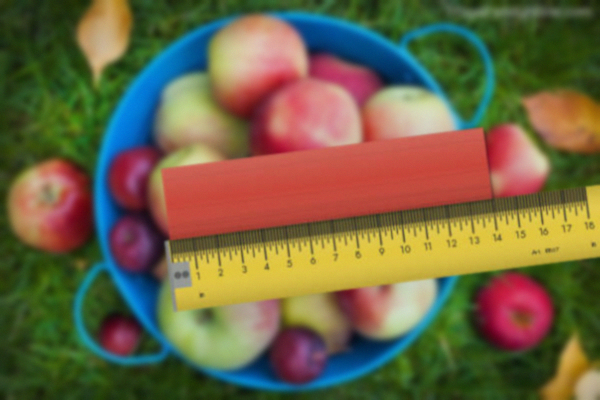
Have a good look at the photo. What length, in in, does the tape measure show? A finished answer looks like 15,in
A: 14,in
